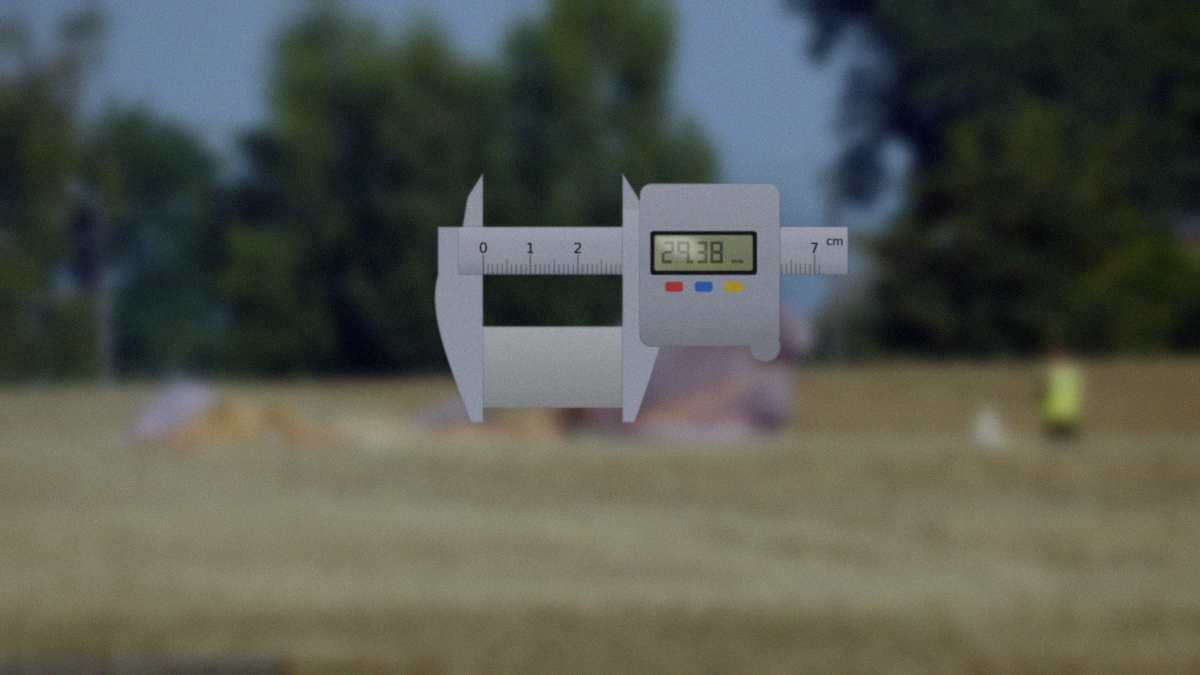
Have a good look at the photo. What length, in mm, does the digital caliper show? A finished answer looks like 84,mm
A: 29.38,mm
